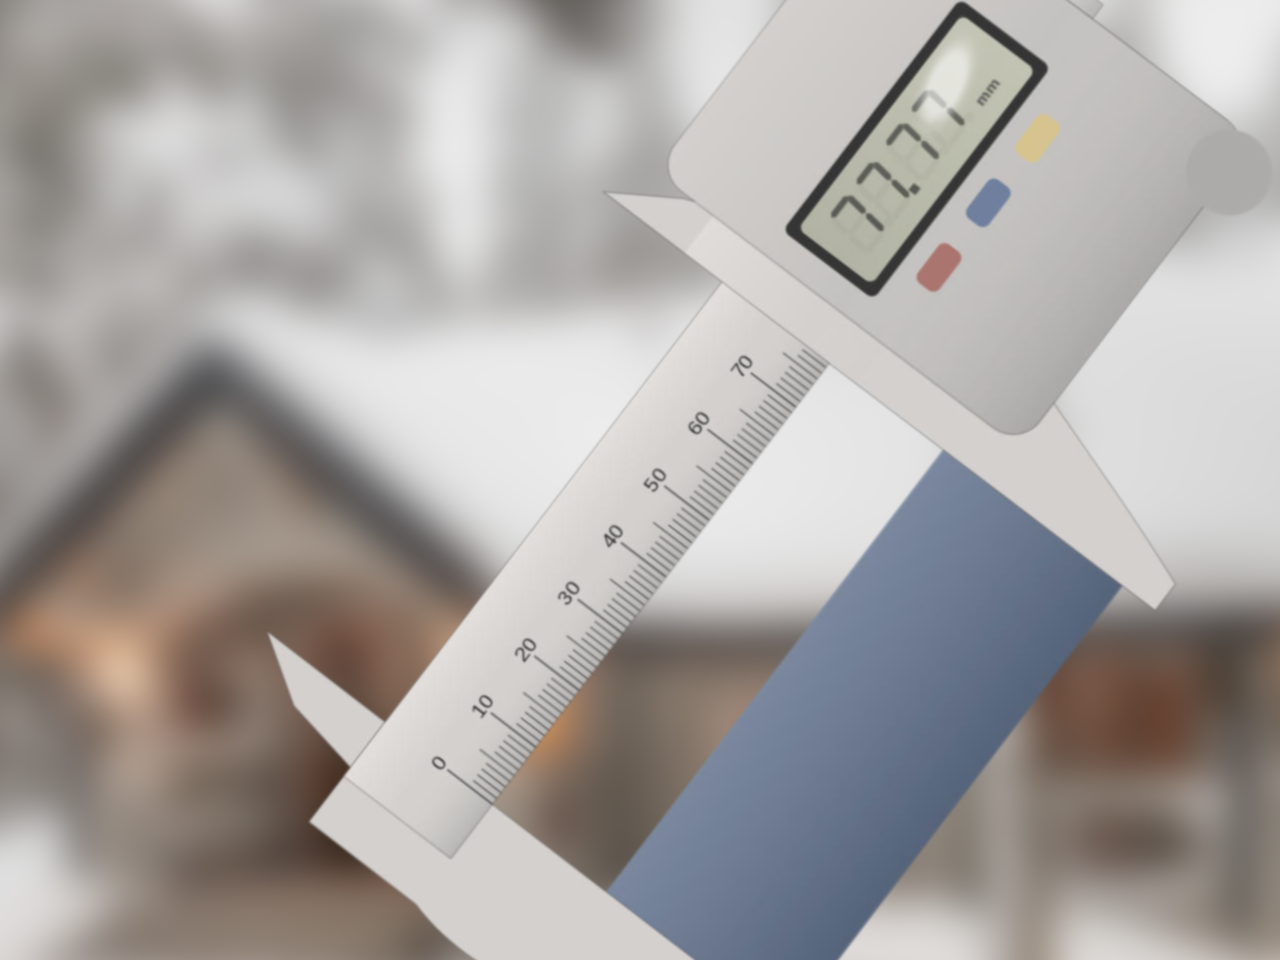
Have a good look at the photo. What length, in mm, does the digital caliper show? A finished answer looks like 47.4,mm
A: 77.77,mm
